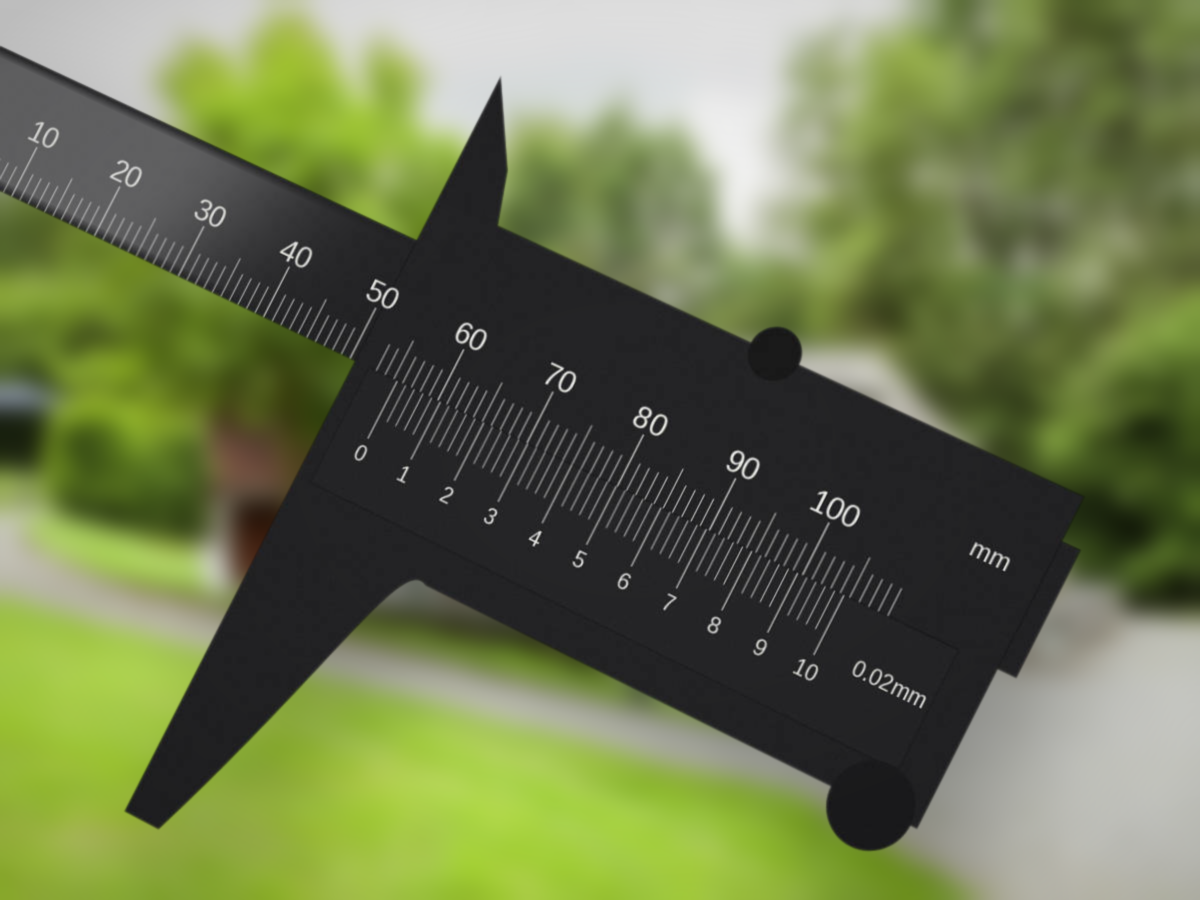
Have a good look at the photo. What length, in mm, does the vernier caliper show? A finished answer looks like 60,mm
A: 55.4,mm
